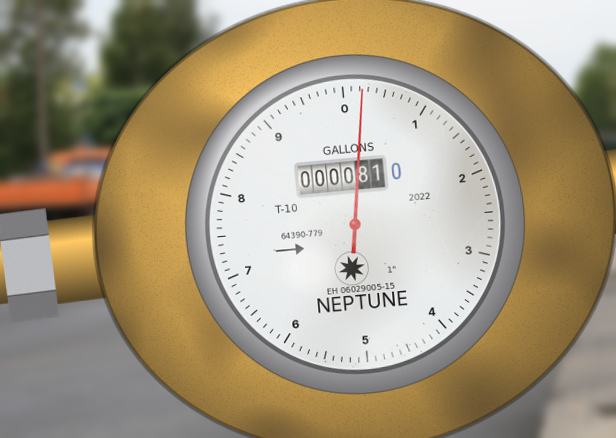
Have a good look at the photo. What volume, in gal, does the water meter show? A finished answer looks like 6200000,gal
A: 810.2,gal
